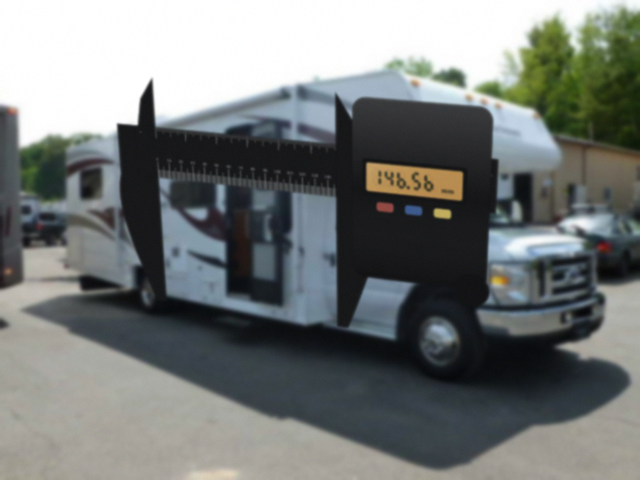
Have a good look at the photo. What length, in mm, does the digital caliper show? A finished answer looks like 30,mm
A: 146.56,mm
